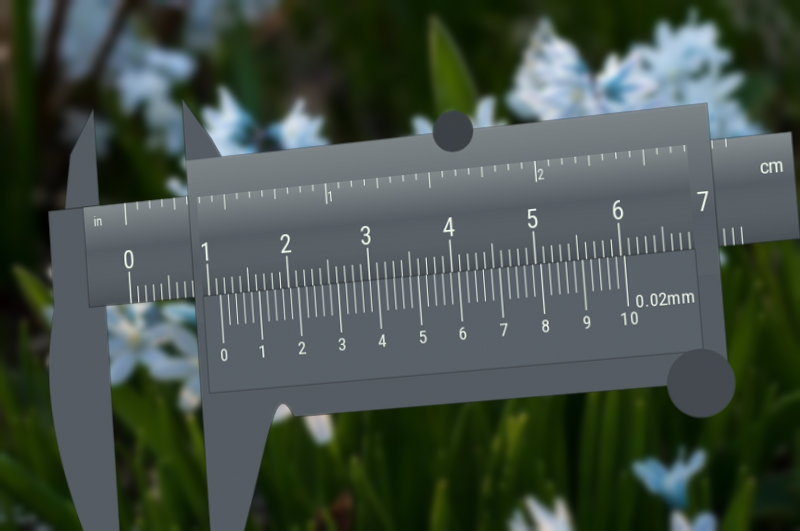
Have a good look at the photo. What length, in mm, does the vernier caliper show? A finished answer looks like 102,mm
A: 11.4,mm
